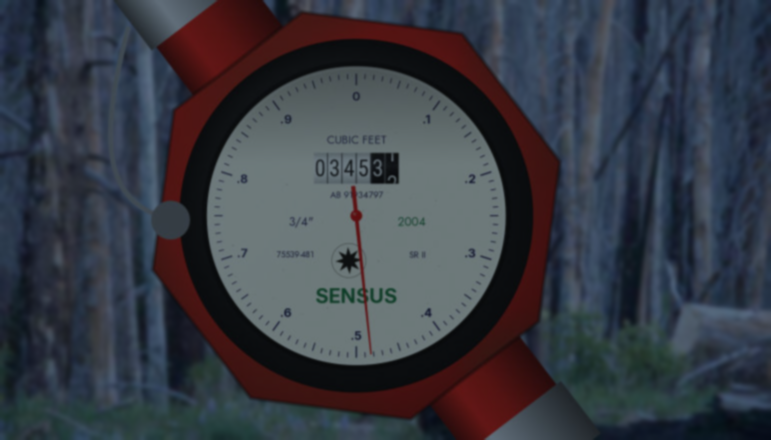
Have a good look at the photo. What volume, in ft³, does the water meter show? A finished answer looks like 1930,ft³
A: 34531.48,ft³
